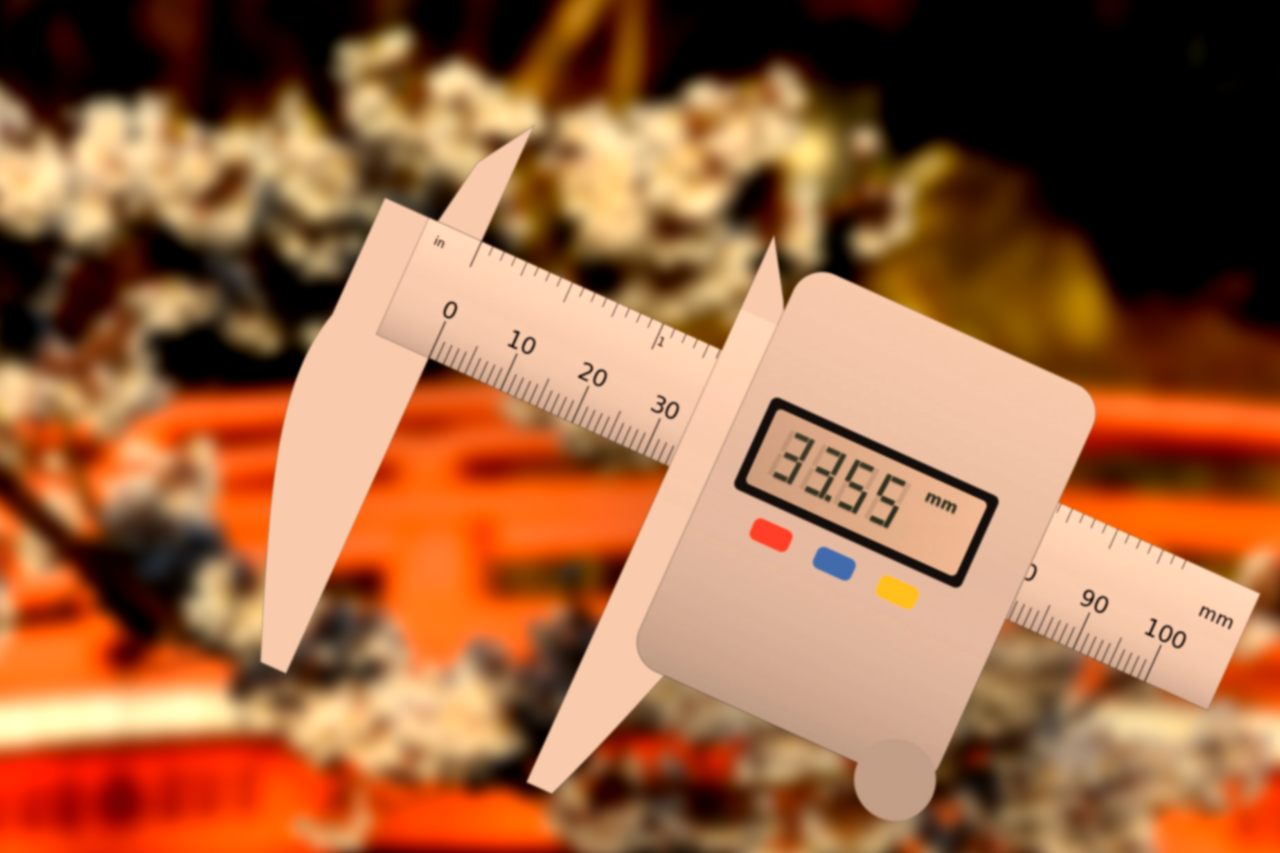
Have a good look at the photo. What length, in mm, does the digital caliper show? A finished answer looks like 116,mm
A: 33.55,mm
